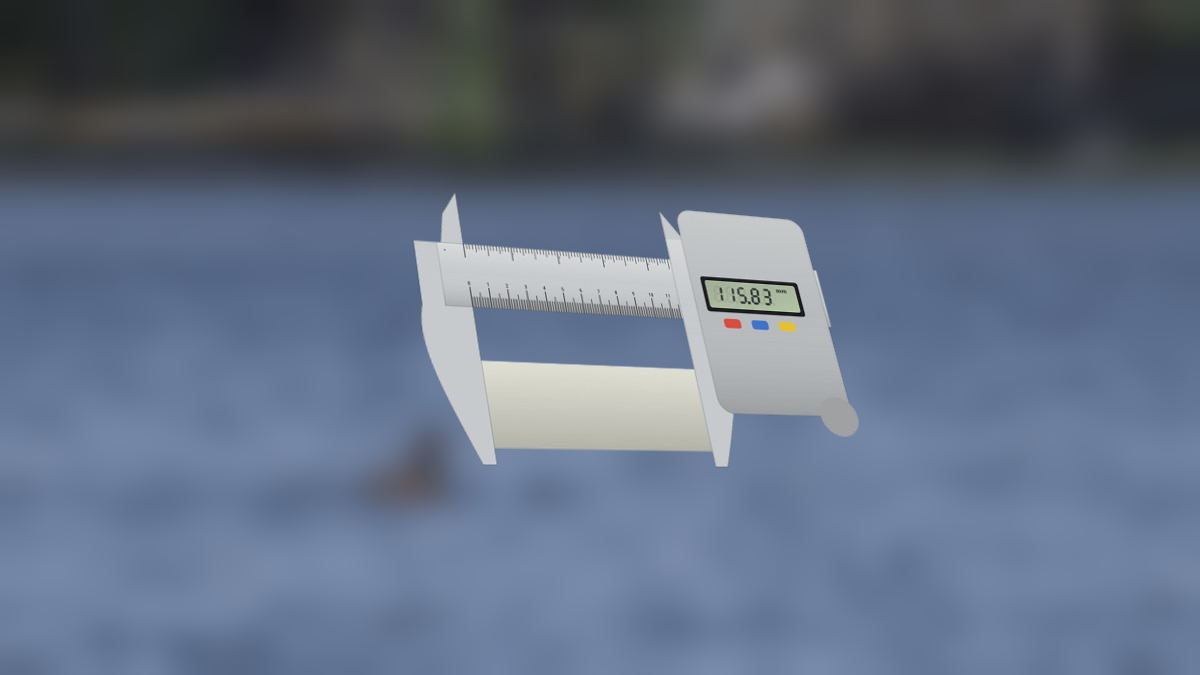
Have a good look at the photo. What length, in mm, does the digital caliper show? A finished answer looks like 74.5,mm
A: 115.83,mm
